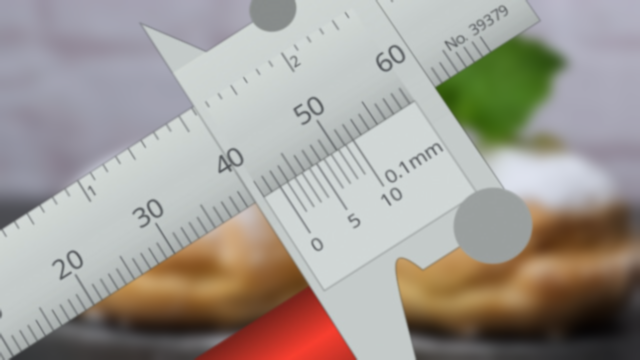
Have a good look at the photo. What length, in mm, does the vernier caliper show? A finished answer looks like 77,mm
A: 43.0,mm
